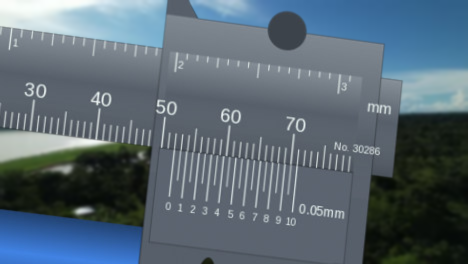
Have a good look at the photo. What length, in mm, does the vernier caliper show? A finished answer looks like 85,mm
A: 52.0,mm
